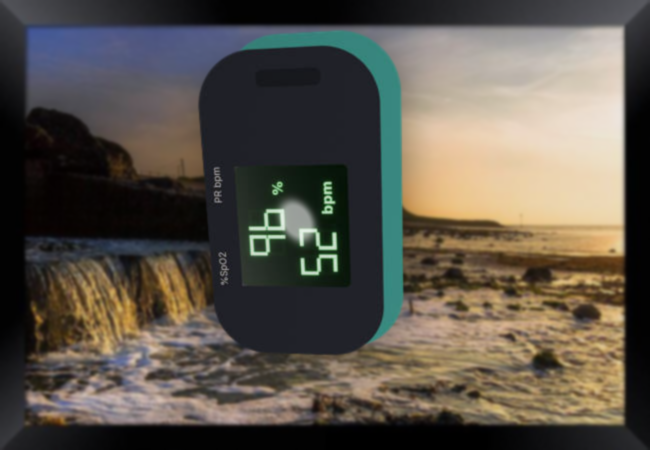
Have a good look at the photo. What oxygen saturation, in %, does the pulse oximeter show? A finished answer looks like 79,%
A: 96,%
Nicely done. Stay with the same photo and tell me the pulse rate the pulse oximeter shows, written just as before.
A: 52,bpm
